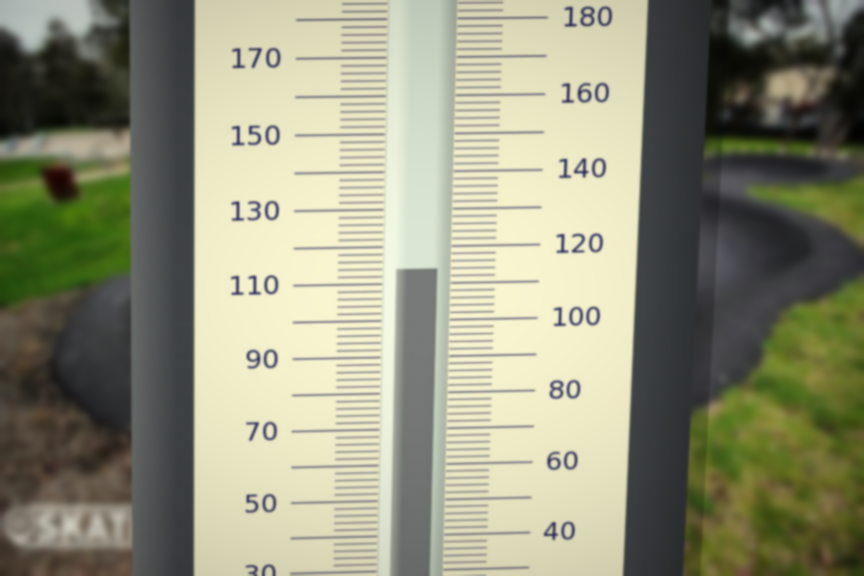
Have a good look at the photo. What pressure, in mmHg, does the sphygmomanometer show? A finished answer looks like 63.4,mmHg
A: 114,mmHg
